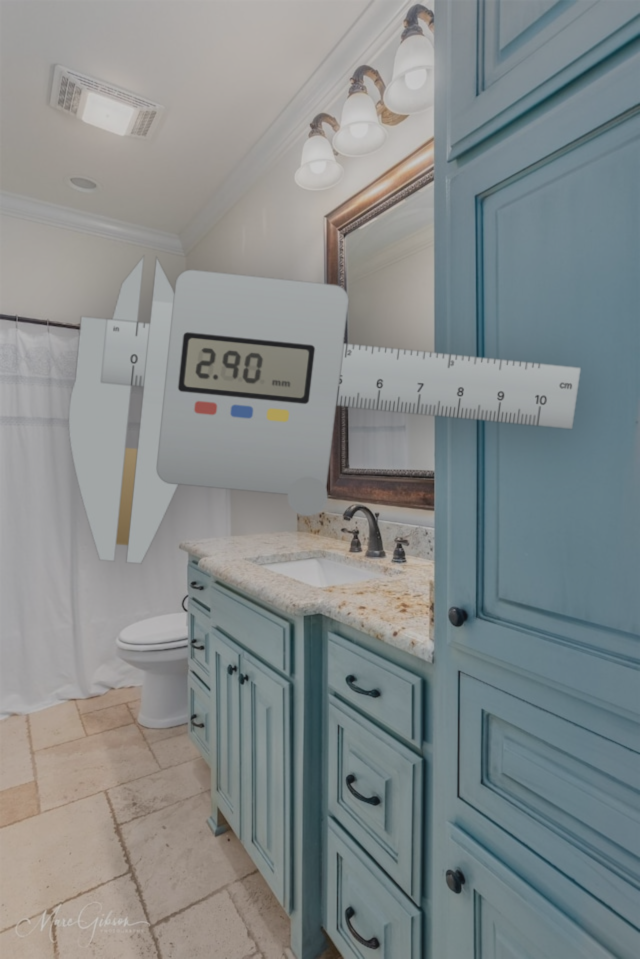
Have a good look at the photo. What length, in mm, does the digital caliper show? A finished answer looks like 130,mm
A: 2.90,mm
